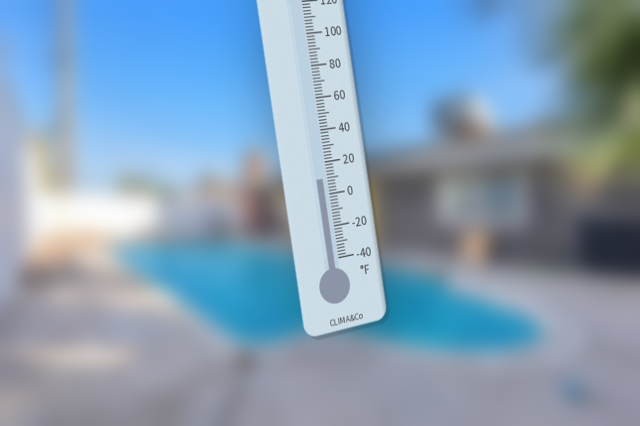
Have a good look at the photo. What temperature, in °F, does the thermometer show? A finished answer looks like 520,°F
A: 10,°F
